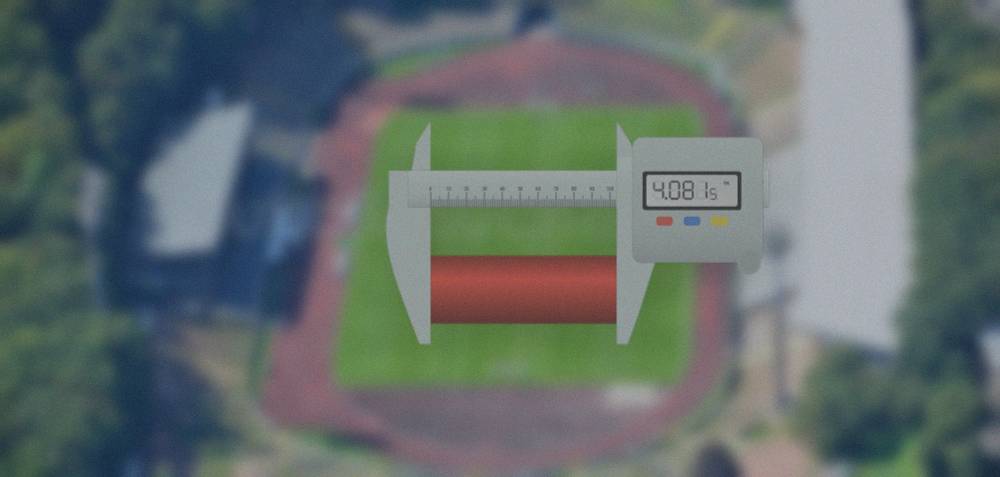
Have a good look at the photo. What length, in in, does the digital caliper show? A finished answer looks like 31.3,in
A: 4.0815,in
